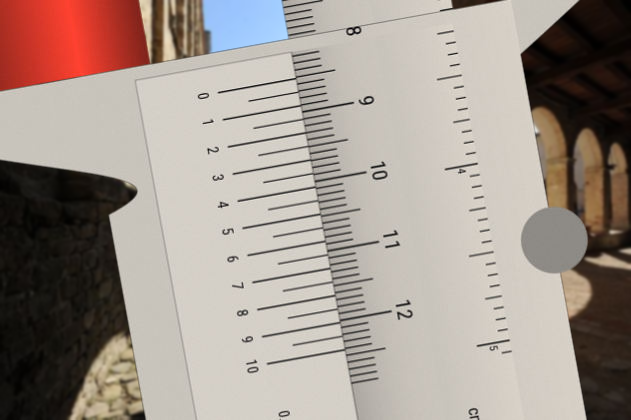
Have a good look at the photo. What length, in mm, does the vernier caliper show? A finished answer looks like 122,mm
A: 85.2,mm
